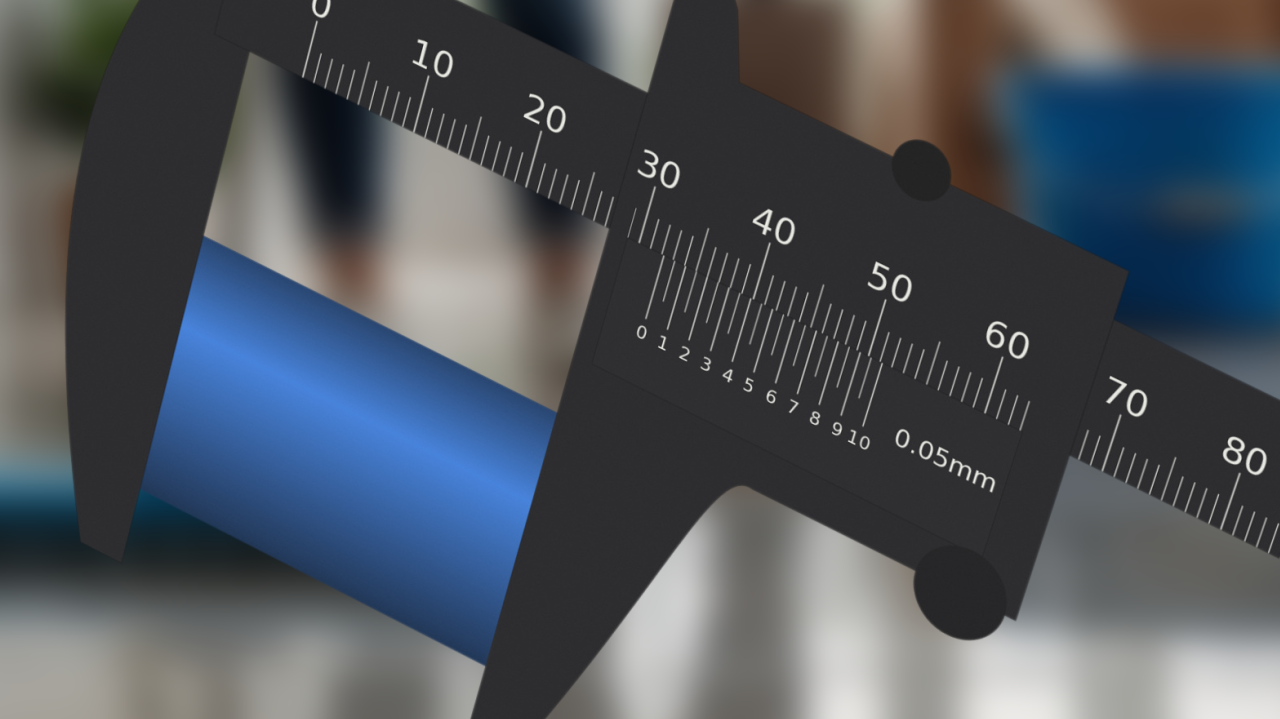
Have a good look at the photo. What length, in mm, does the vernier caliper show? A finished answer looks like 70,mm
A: 32.2,mm
